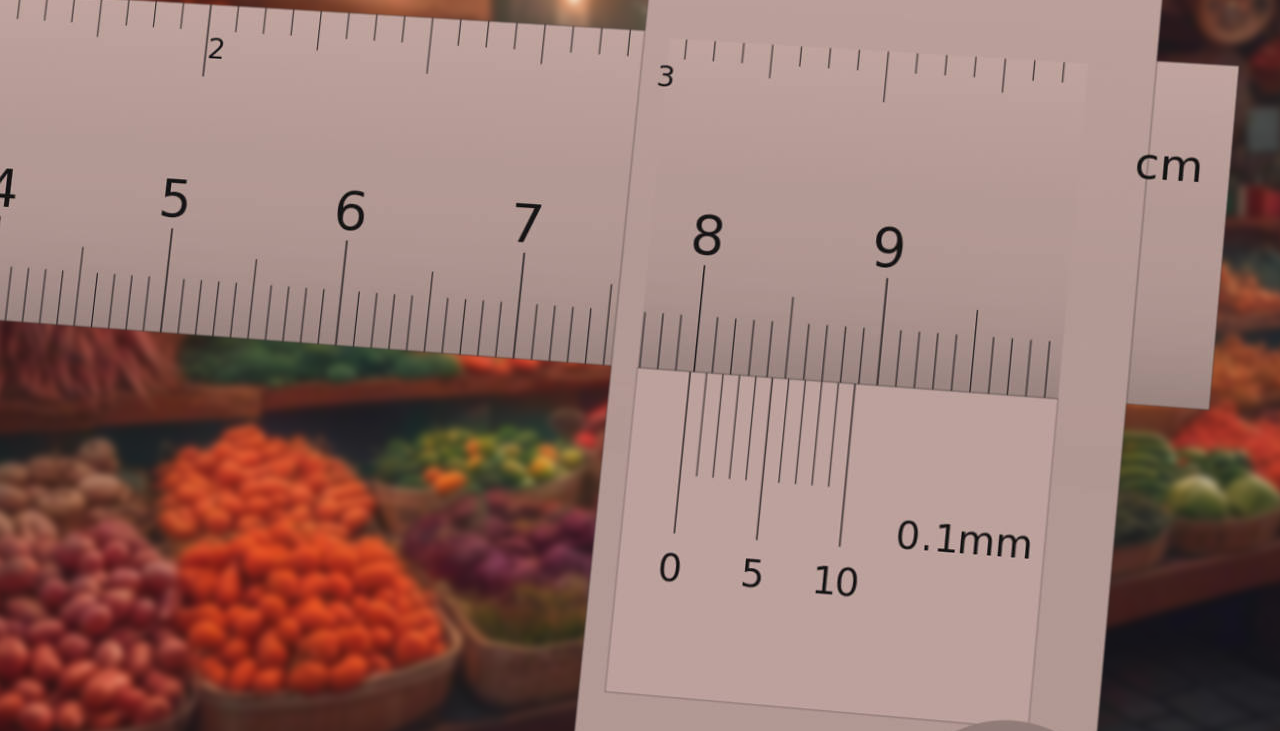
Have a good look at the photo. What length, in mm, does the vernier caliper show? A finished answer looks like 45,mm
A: 79.8,mm
